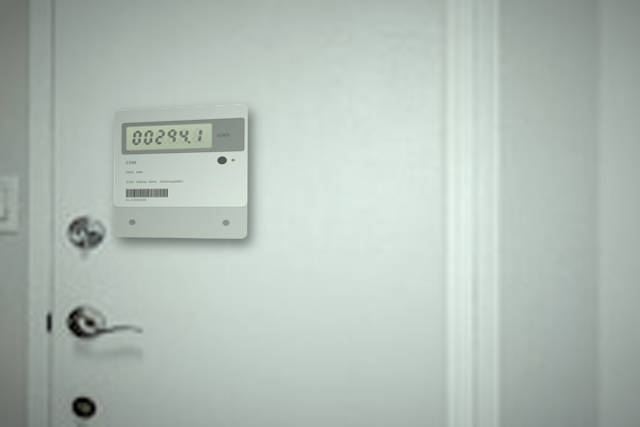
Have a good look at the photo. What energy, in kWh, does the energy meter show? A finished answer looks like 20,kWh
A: 294.1,kWh
